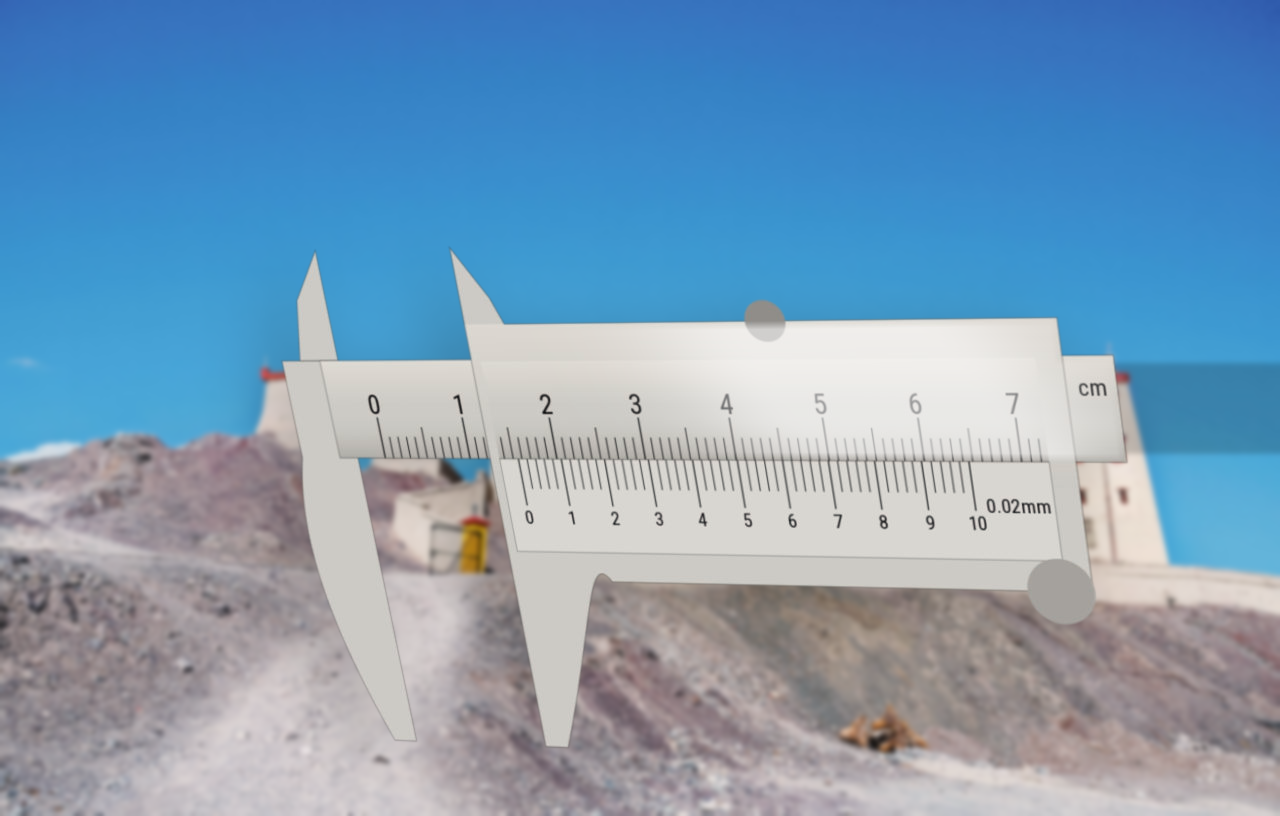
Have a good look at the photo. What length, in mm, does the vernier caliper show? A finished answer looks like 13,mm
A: 15.6,mm
